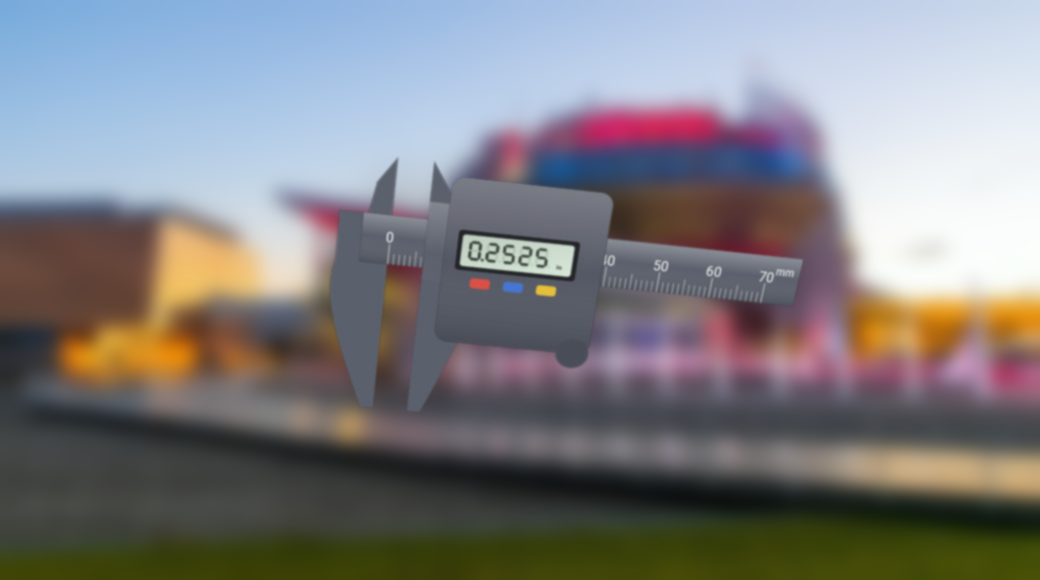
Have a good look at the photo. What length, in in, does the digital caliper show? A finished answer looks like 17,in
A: 0.2525,in
